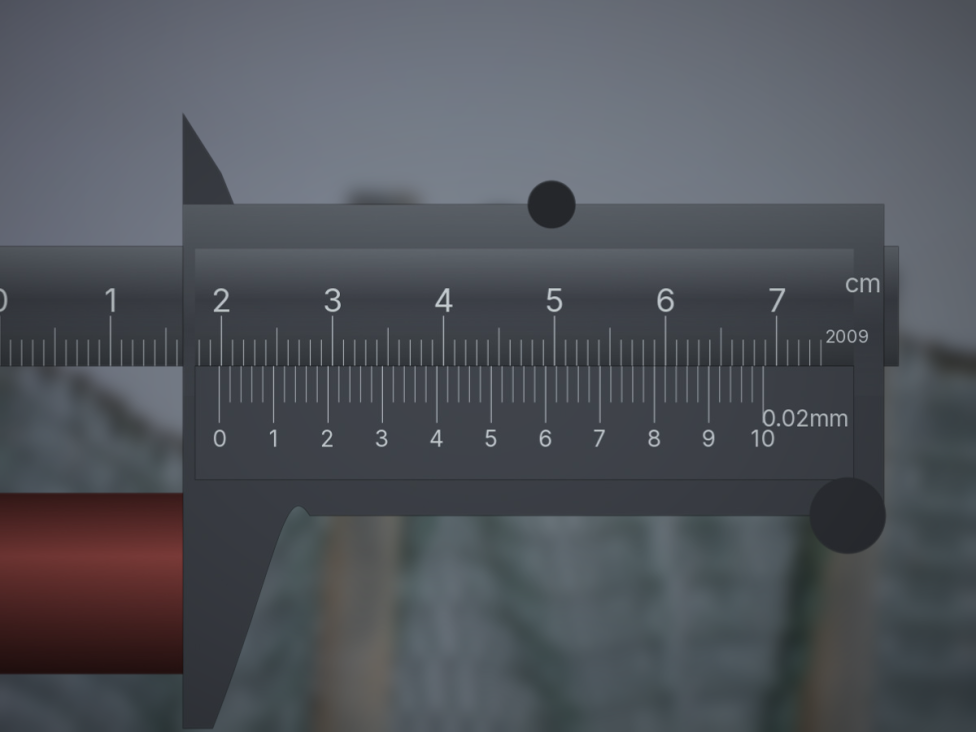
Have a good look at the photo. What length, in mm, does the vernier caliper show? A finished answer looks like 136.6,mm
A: 19.8,mm
